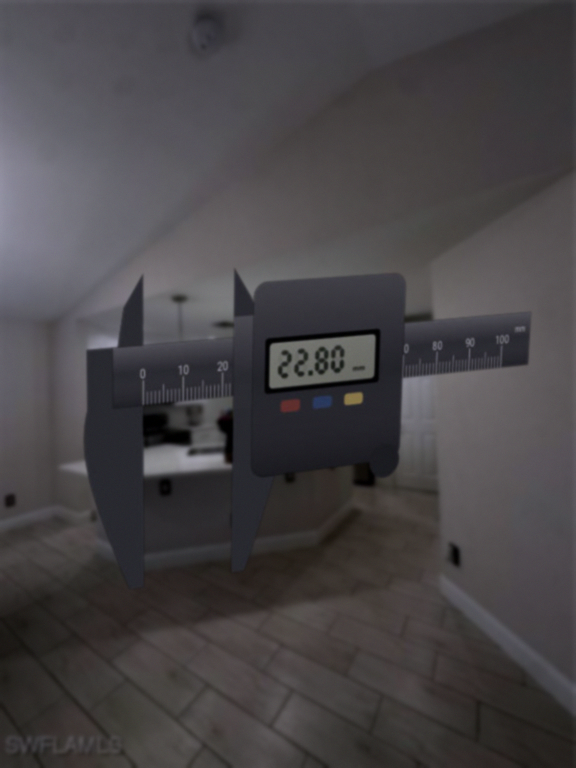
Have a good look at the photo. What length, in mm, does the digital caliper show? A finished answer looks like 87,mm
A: 22.80,mm
